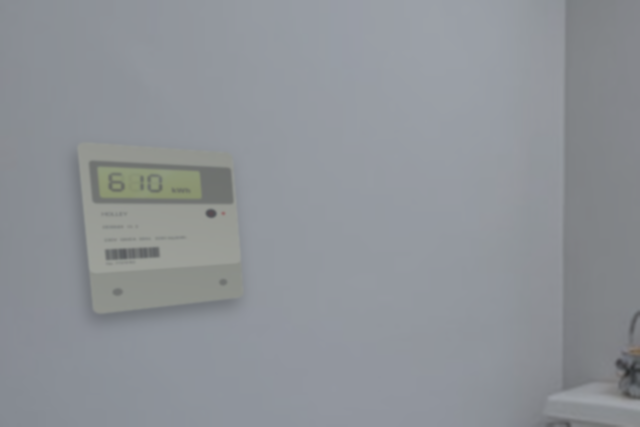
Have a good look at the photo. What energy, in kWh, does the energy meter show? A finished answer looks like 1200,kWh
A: 610,kWh
